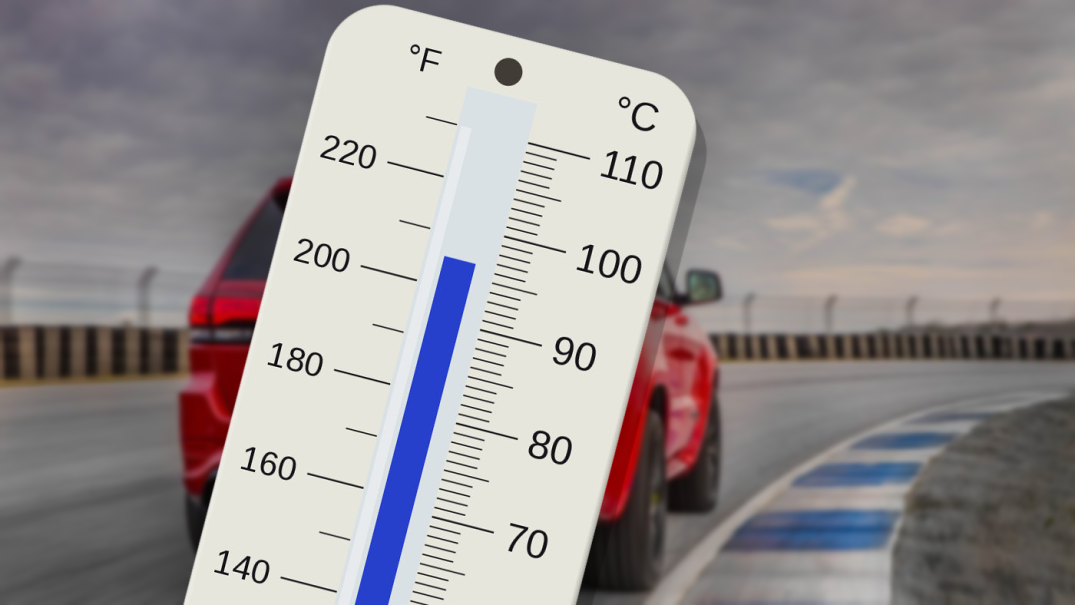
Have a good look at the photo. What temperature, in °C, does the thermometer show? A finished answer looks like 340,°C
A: 96.5,°C
